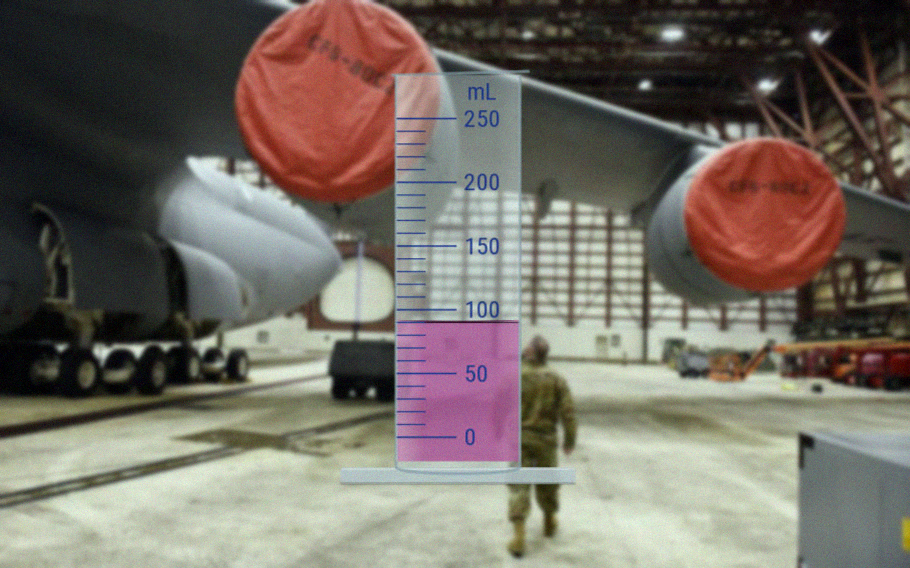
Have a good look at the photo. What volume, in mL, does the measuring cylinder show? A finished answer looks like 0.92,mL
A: 90,mL
